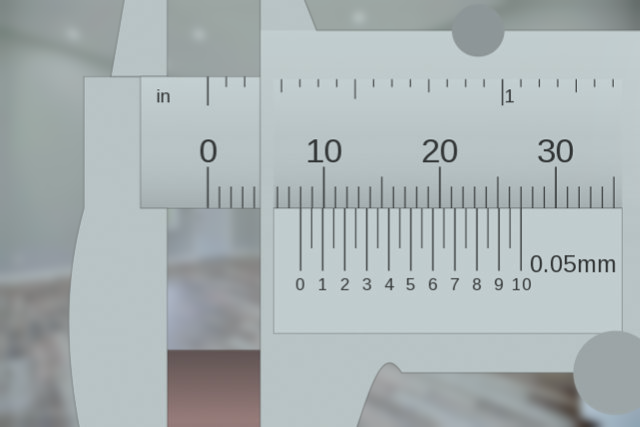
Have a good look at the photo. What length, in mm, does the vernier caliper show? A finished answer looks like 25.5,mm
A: 8.0,mm
